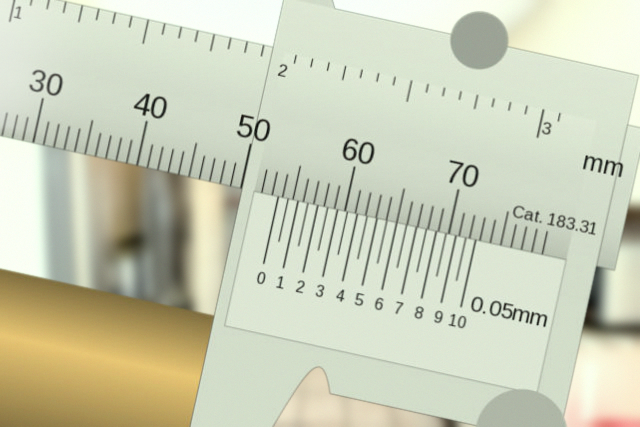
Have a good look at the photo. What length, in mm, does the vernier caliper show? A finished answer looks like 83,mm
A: 53.6,mm
